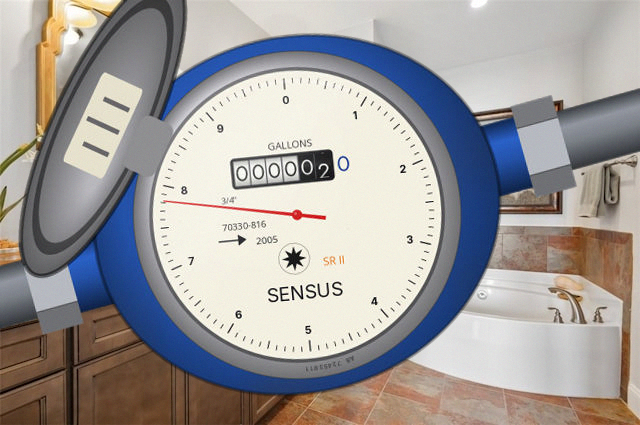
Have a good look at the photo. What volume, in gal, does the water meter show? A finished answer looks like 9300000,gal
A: 17.8,gal
